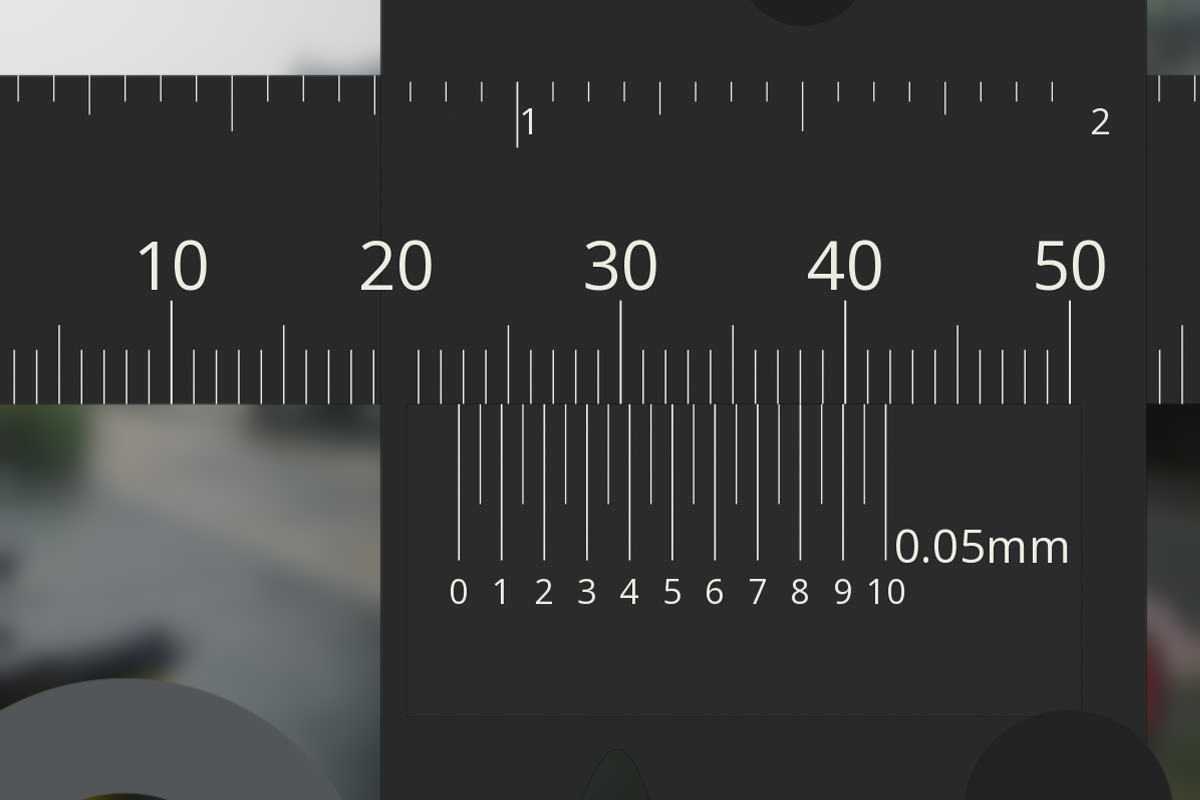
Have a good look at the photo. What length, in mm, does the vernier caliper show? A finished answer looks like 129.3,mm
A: 22.8,mm
